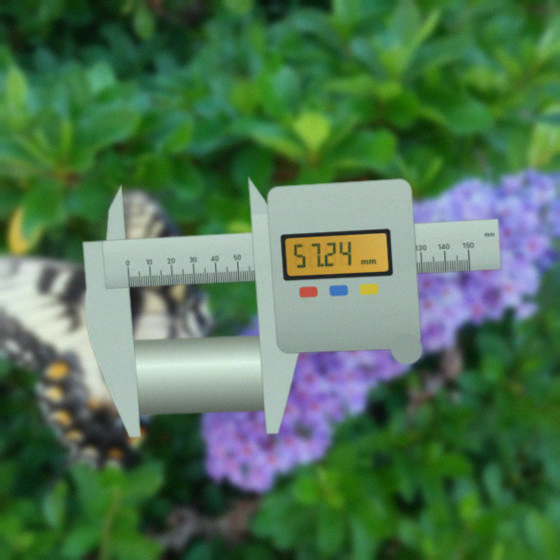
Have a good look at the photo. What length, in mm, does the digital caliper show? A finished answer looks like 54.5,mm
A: 57.24,mm
